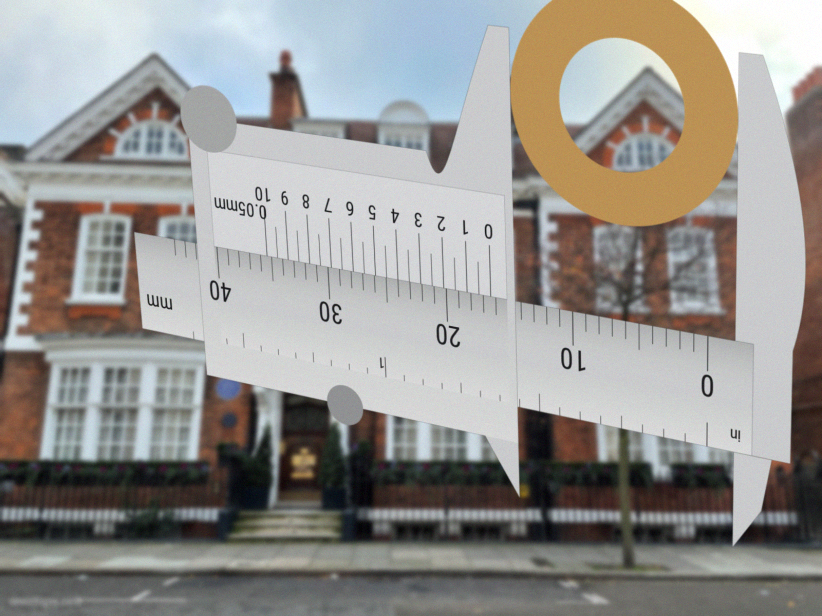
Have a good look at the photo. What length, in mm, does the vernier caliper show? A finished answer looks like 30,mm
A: 16.4,mm
